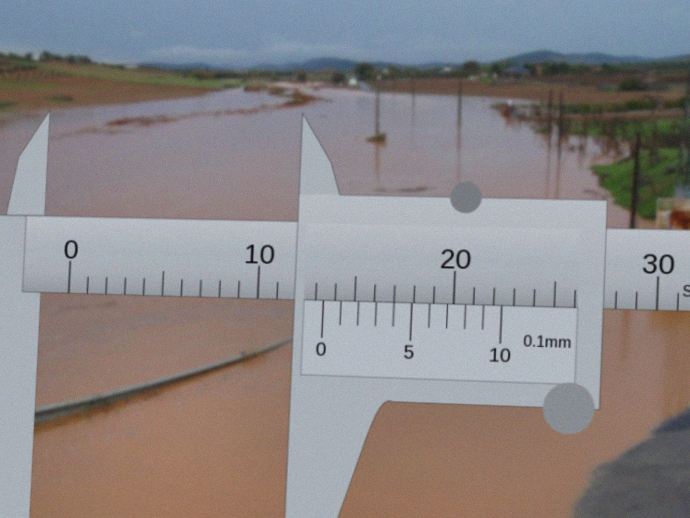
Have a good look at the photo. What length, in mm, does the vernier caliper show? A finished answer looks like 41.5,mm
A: 13.4,mm
